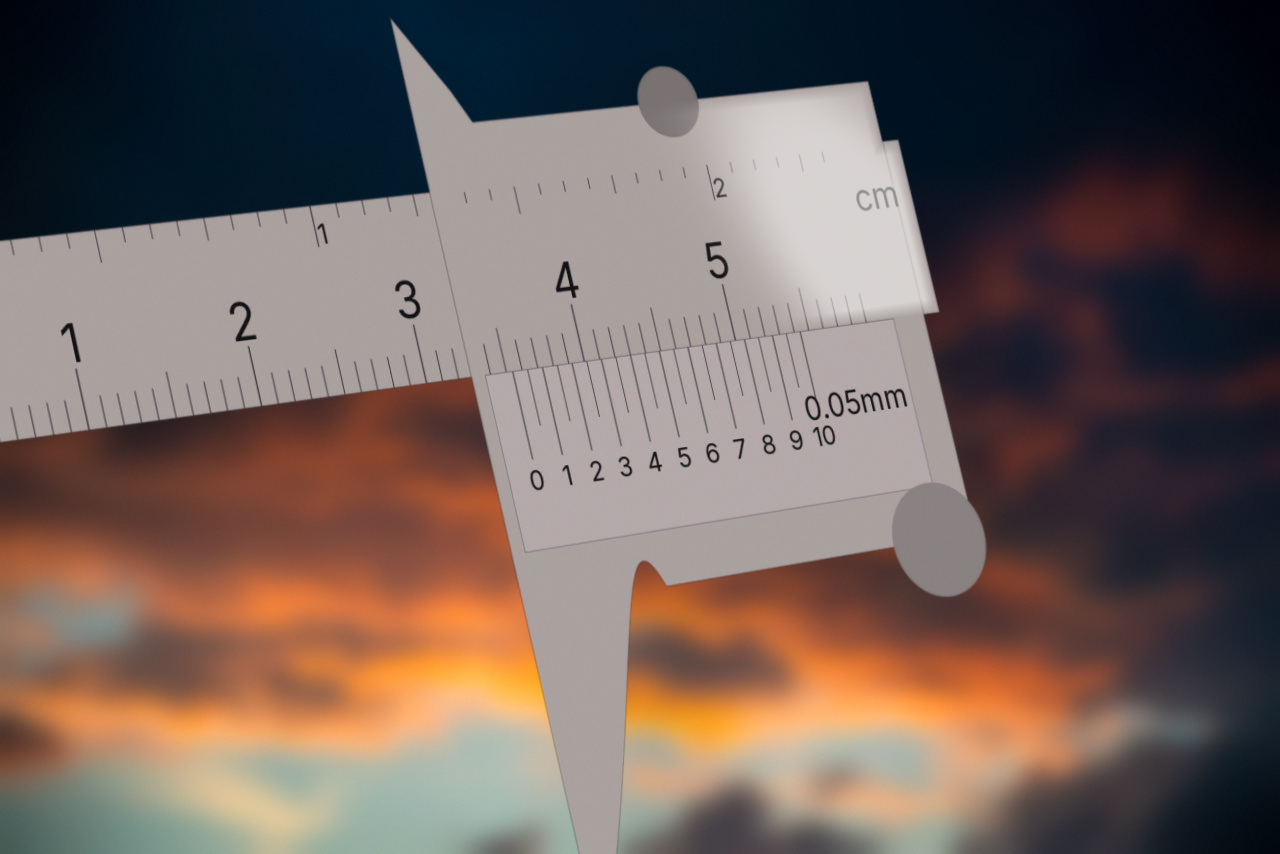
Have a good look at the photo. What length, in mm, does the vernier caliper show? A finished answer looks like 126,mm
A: 35.4,mm
